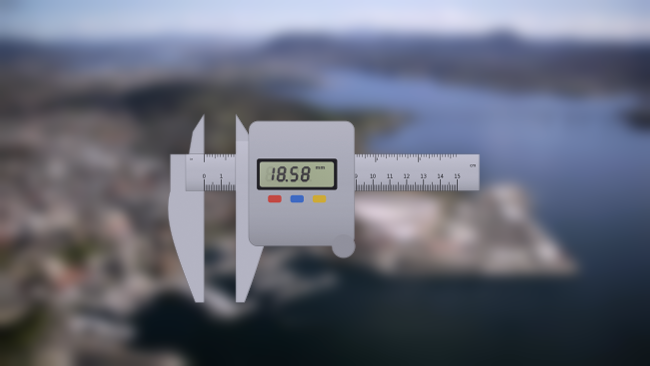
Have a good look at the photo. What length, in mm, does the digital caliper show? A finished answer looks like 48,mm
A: 18.58,mm
